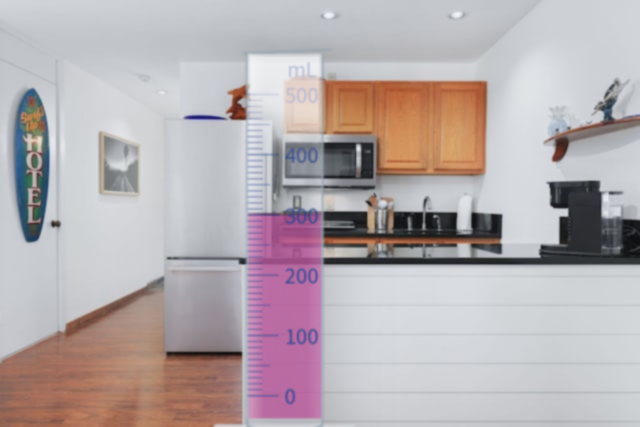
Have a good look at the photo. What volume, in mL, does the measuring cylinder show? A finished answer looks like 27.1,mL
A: 300,mL
